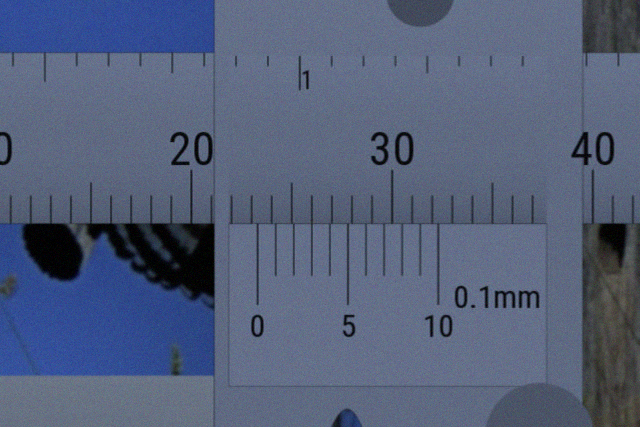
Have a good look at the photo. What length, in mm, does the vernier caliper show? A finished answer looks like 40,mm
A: 23.3,mm
